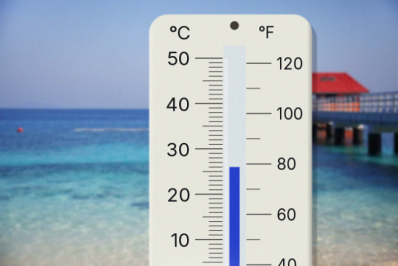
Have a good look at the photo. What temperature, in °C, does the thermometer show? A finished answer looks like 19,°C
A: 26,°C
